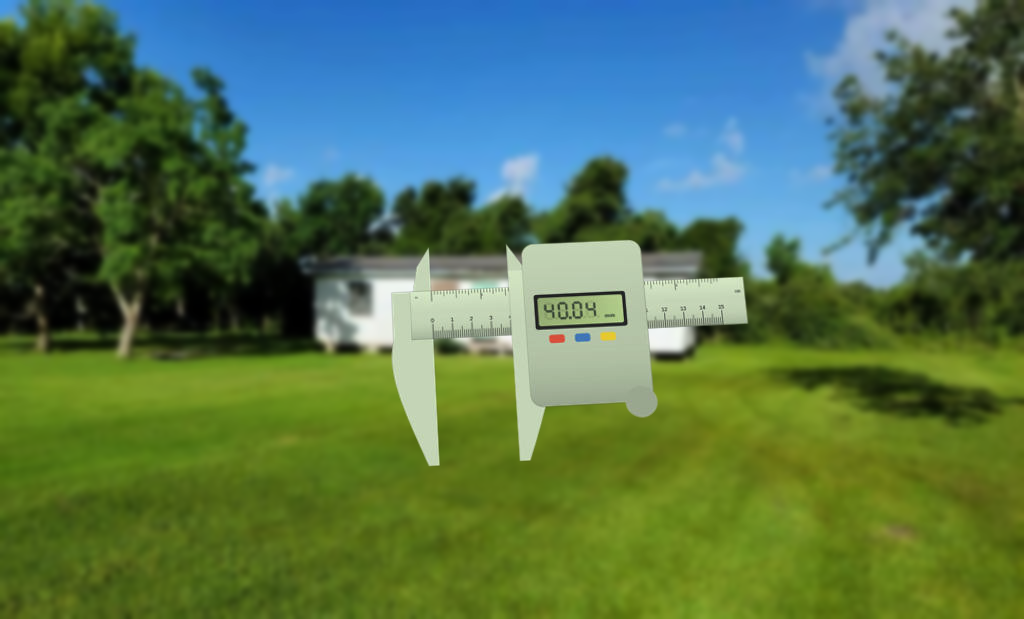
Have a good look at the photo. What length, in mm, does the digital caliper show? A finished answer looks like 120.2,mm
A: 40.04,mm
